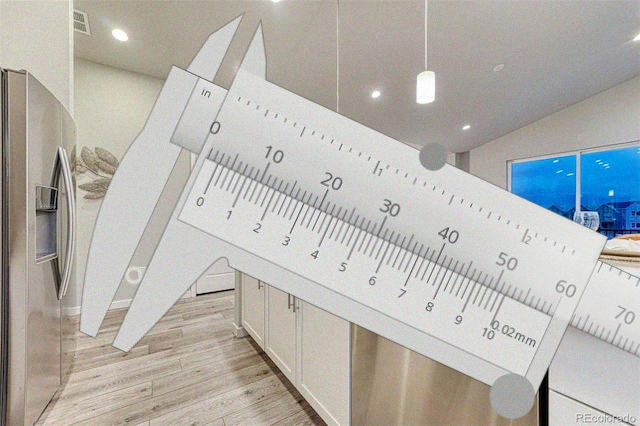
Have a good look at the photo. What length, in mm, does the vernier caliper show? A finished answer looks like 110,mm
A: 2.8,mm
